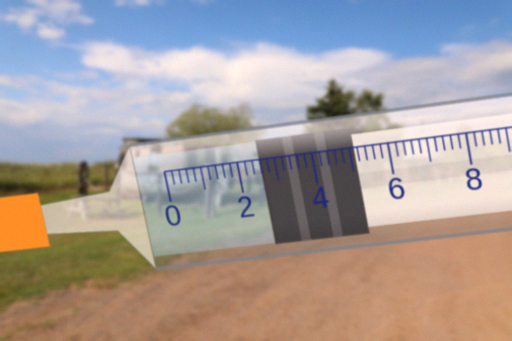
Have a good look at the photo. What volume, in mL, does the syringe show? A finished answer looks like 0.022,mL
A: 2.6,mL
